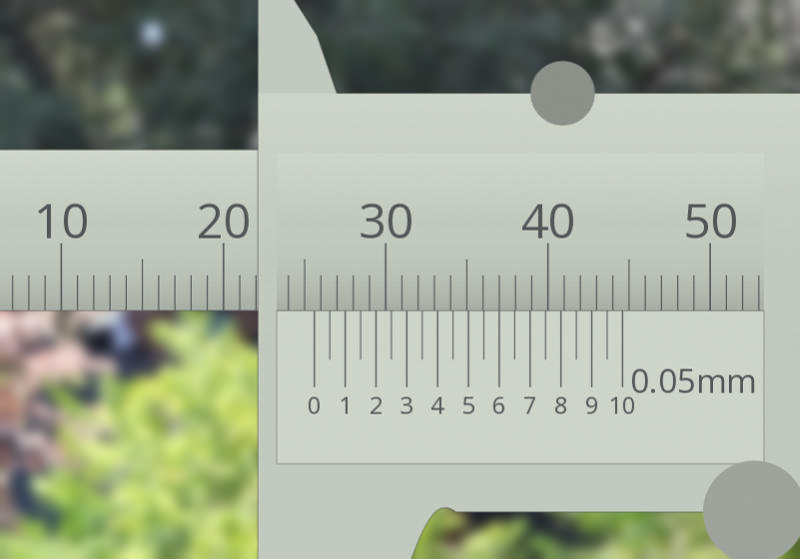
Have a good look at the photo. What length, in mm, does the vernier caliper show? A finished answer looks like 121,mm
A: 25.6,mm
